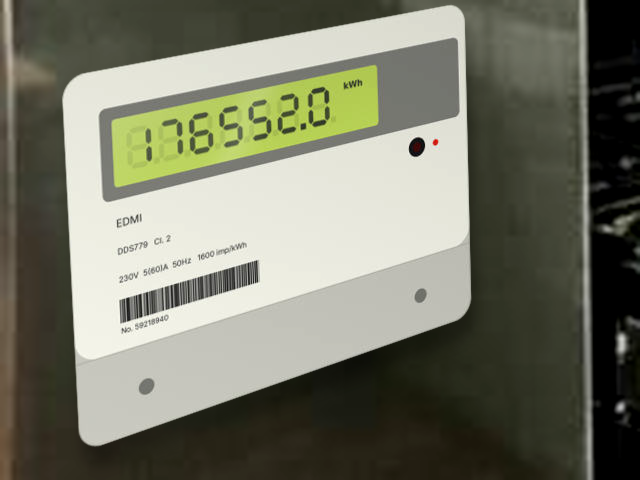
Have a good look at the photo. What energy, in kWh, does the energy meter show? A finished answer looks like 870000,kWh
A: 176552.0,kWh
